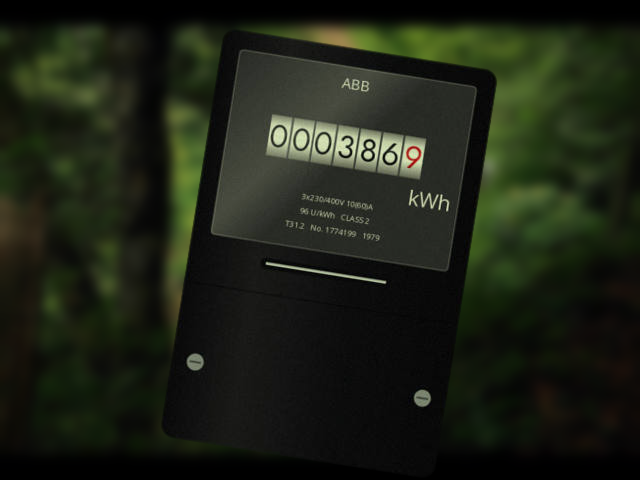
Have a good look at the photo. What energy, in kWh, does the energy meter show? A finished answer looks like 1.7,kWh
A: 386.9,kWh
